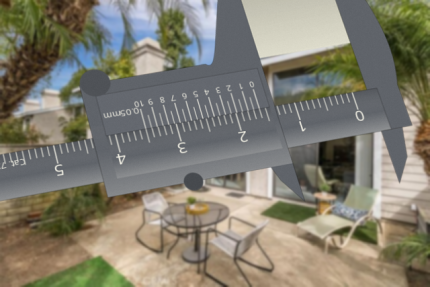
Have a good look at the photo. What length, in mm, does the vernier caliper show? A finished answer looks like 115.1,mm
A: 16.0,mm
